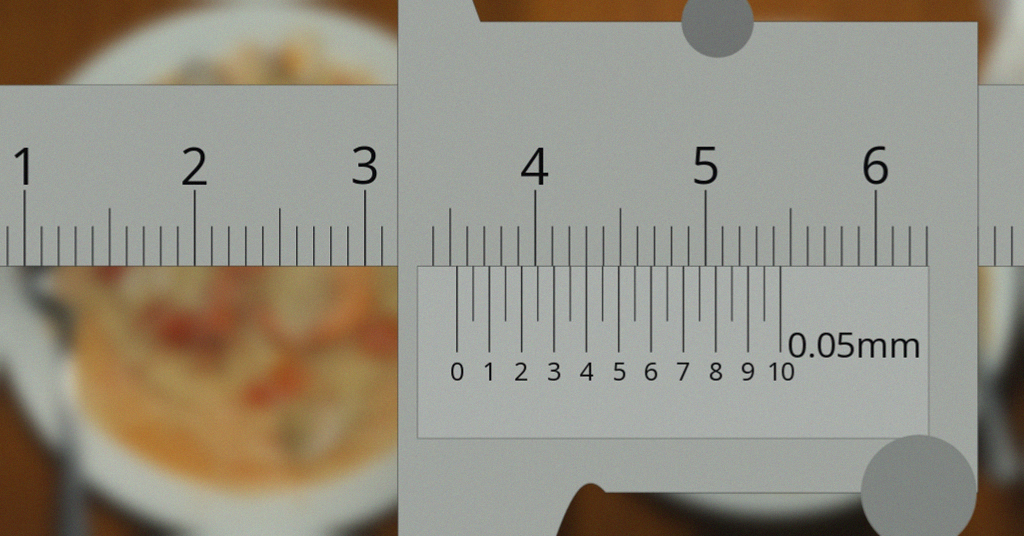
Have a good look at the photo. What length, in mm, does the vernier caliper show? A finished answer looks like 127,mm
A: 35.4,mm
